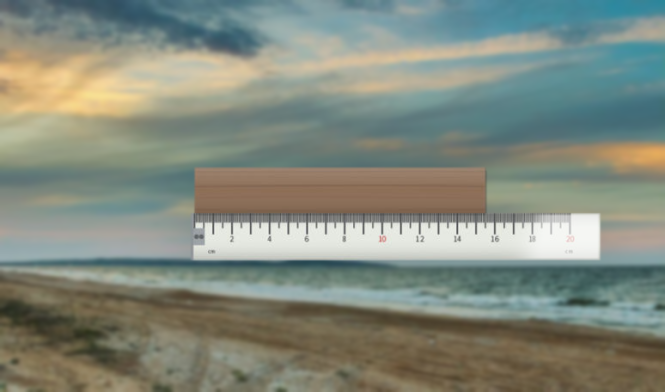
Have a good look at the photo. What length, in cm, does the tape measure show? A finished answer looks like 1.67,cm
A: 15.5,cm
